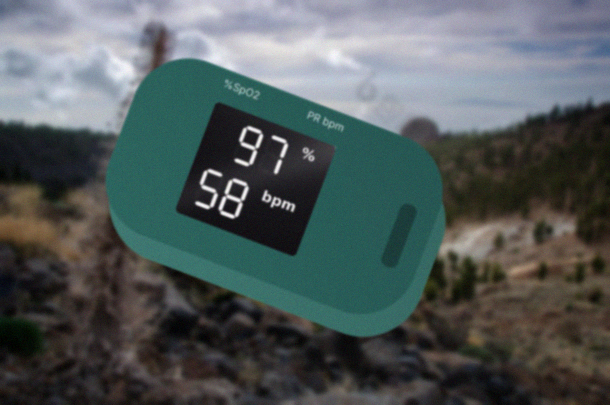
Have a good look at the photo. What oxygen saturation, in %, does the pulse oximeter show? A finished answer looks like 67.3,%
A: 97,%
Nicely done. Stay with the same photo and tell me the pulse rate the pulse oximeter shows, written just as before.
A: 58,bpm
